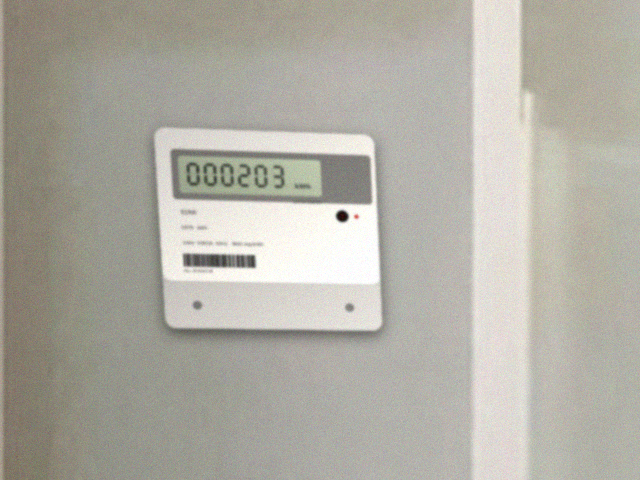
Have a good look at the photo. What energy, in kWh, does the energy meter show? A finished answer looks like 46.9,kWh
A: 203,kWh
